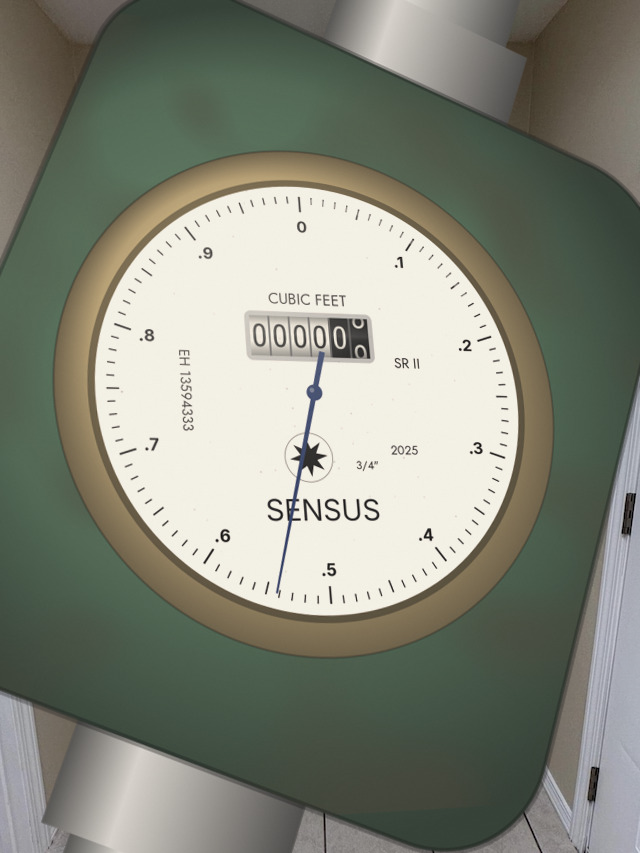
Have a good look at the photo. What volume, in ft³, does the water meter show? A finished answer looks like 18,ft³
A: 8.54,ft³
